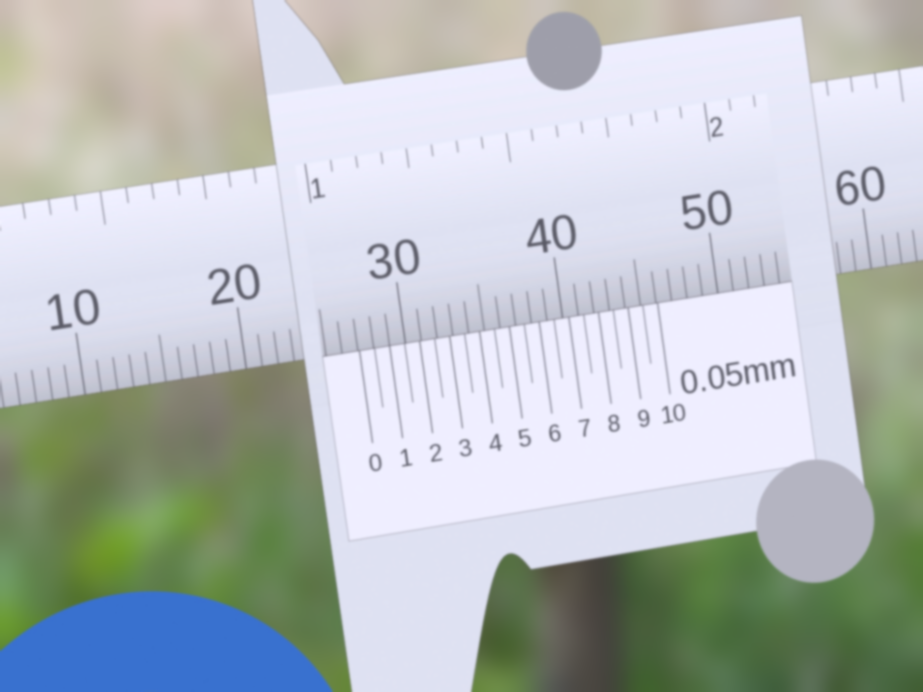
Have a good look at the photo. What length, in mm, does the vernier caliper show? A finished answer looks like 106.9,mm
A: 27.1,mm
